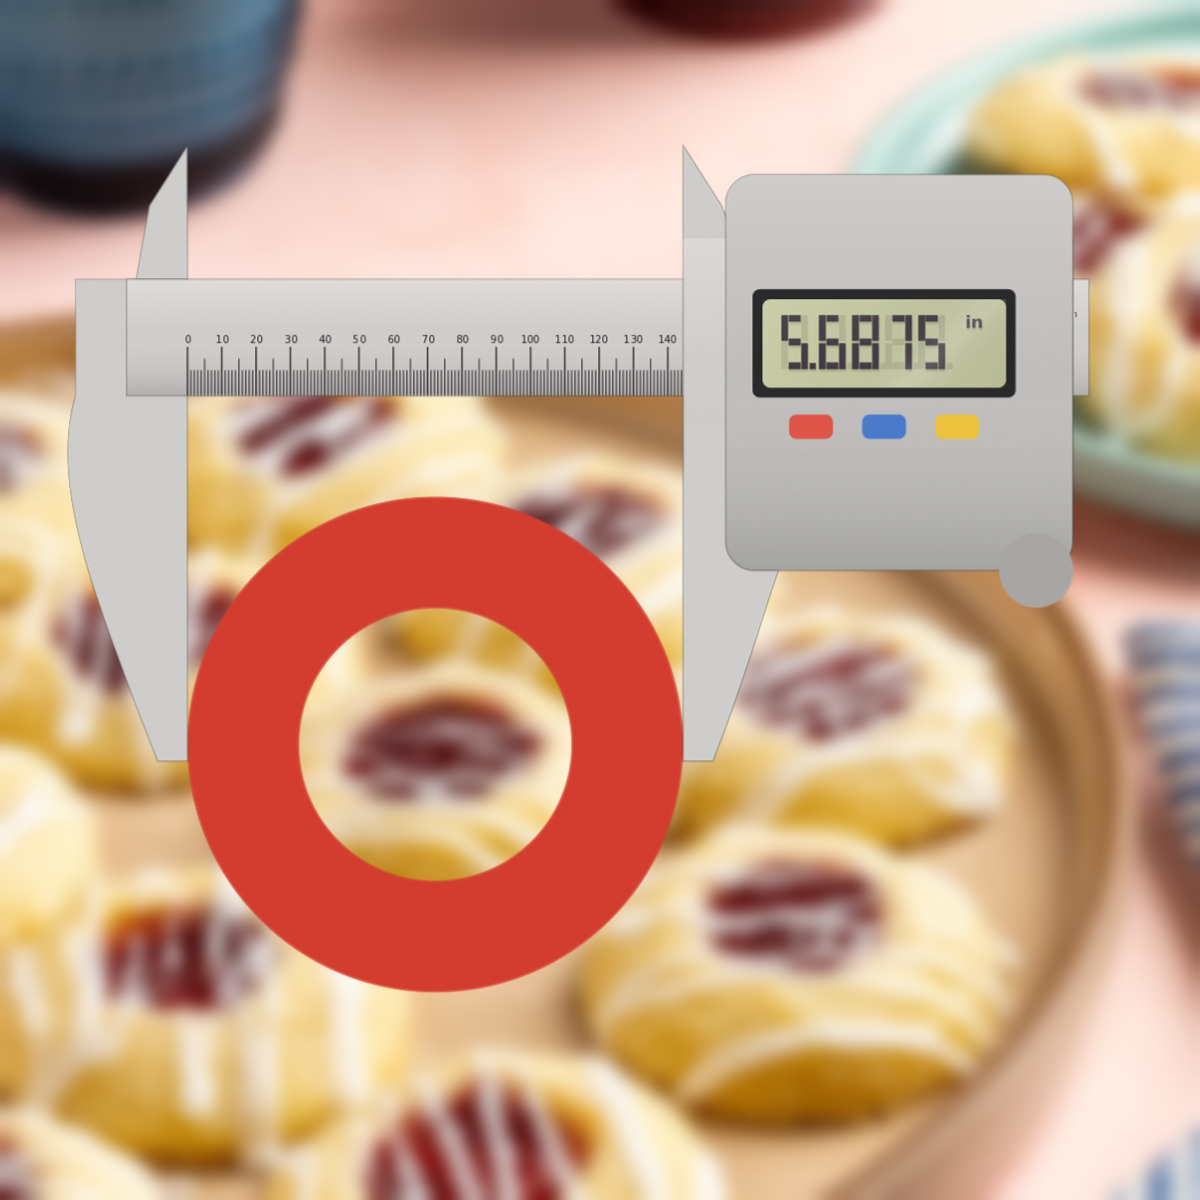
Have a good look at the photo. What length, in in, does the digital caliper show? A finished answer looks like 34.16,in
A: 5.6875,in
